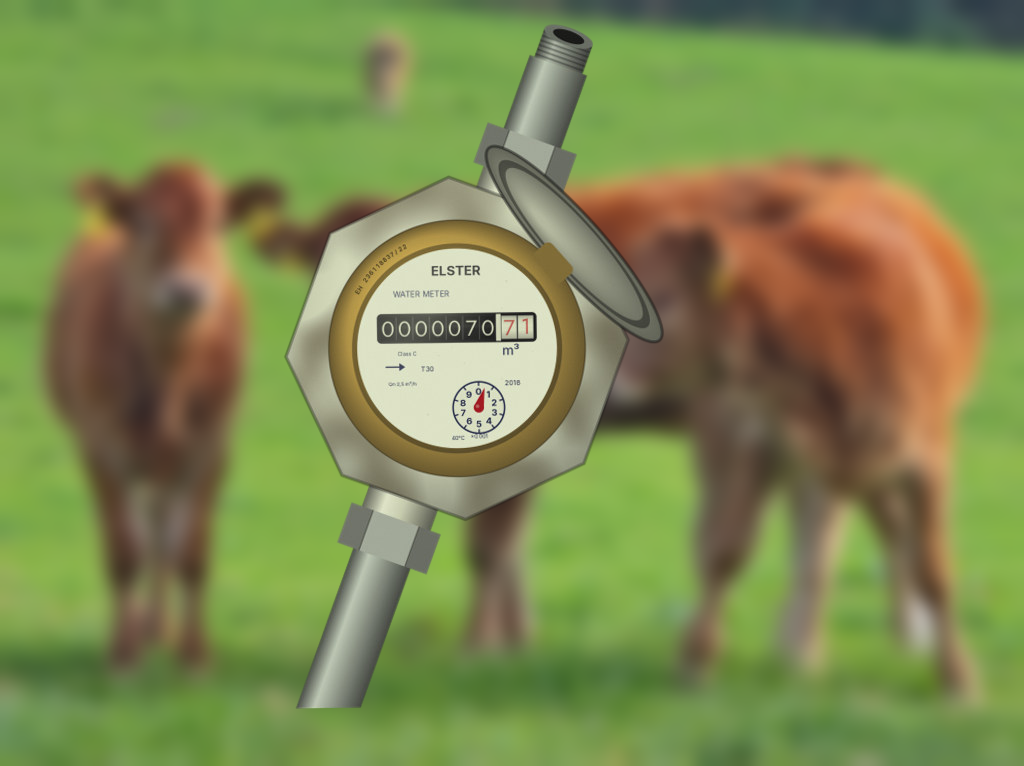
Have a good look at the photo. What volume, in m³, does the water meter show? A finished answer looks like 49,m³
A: 70.710,m³
